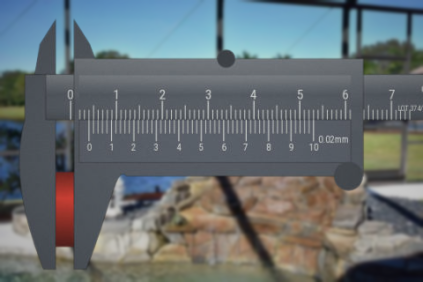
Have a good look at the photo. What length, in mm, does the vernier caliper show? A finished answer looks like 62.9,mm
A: 4.0,mm
